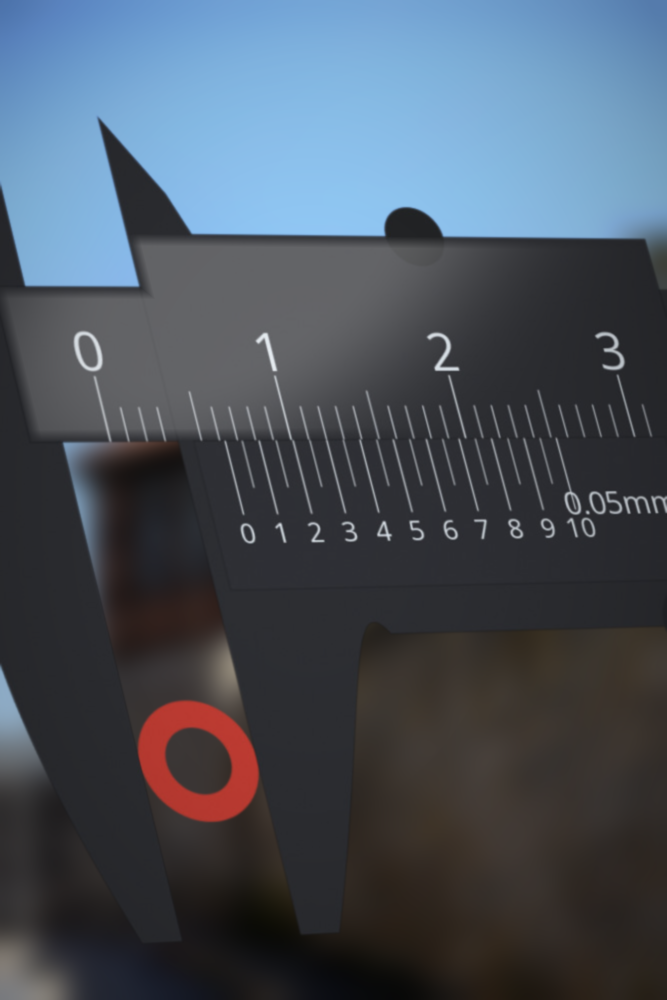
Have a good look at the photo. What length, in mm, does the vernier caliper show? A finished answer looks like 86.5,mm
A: 6.3,mm
